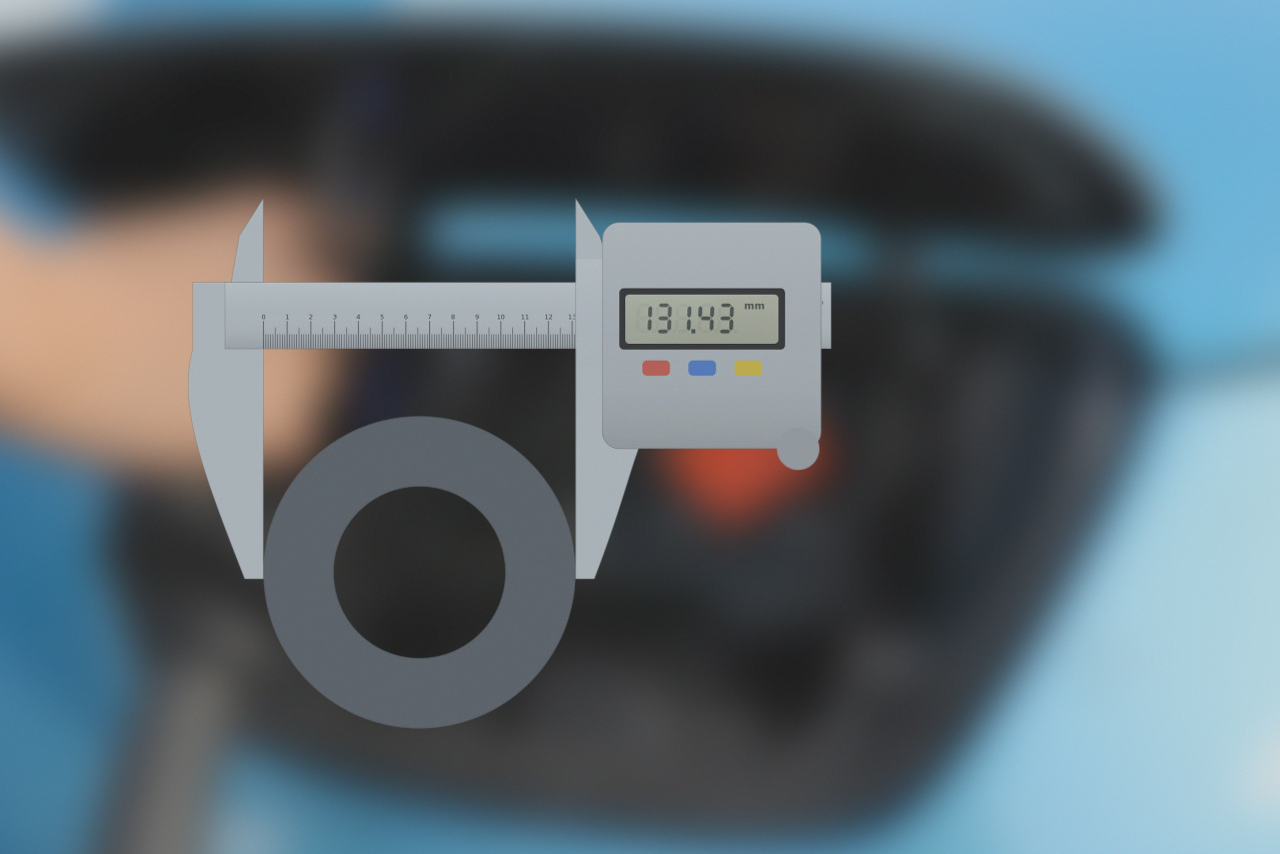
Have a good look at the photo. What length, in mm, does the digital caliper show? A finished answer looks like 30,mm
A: 131.43,mm
